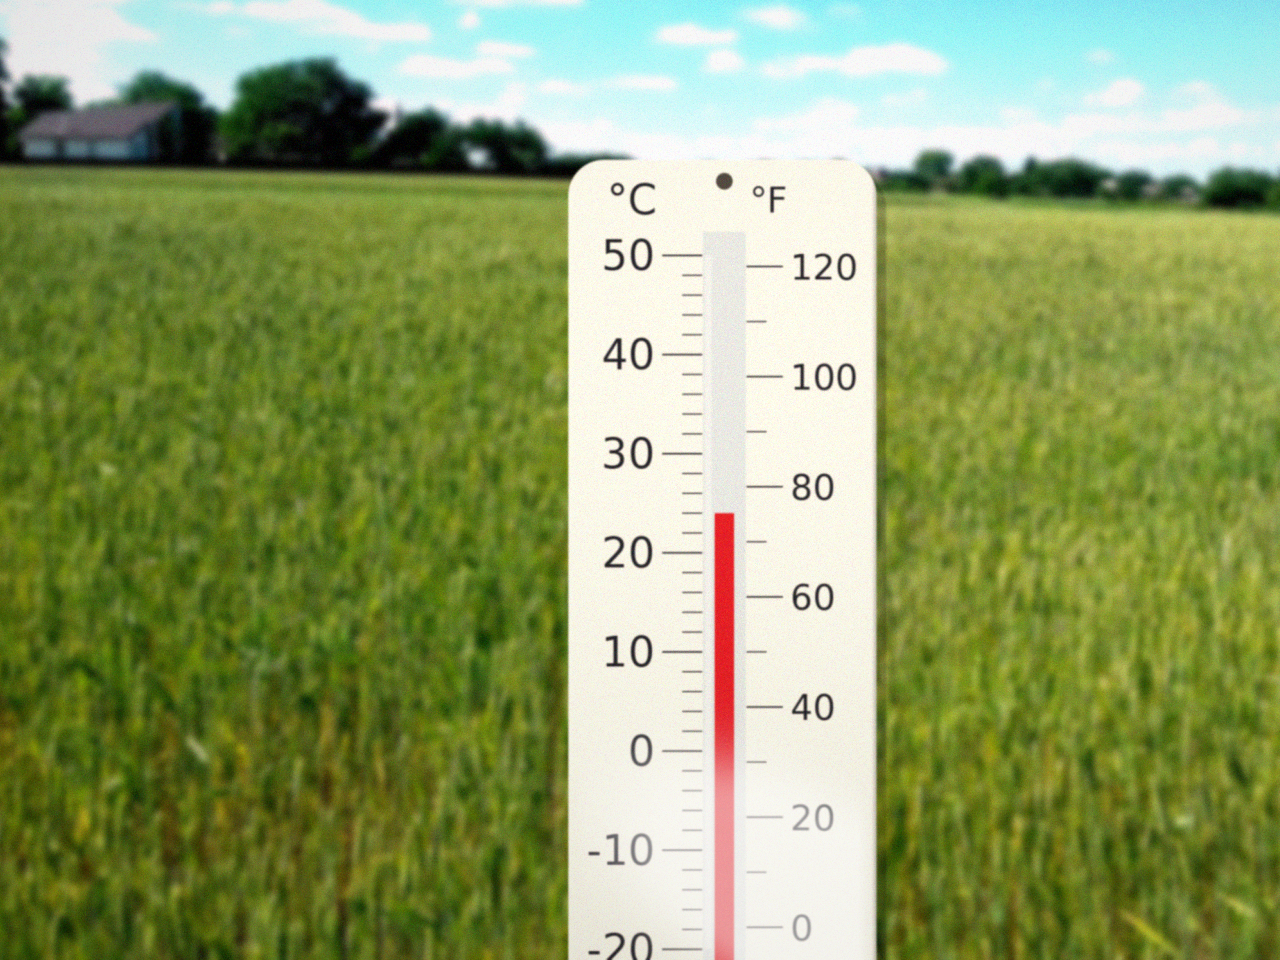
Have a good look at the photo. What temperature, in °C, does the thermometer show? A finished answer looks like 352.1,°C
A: 24,°C
